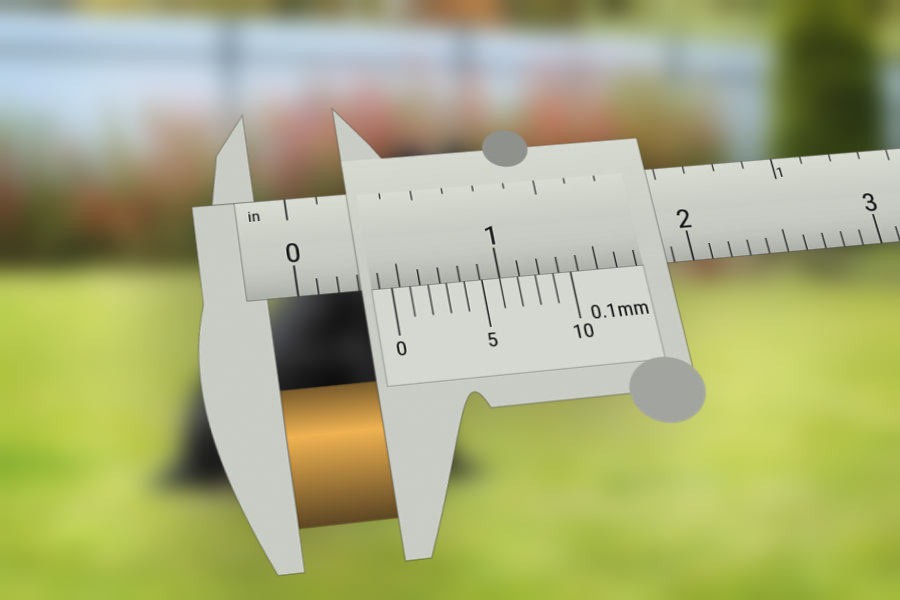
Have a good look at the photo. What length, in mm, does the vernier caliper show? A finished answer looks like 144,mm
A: 4.6,mm
